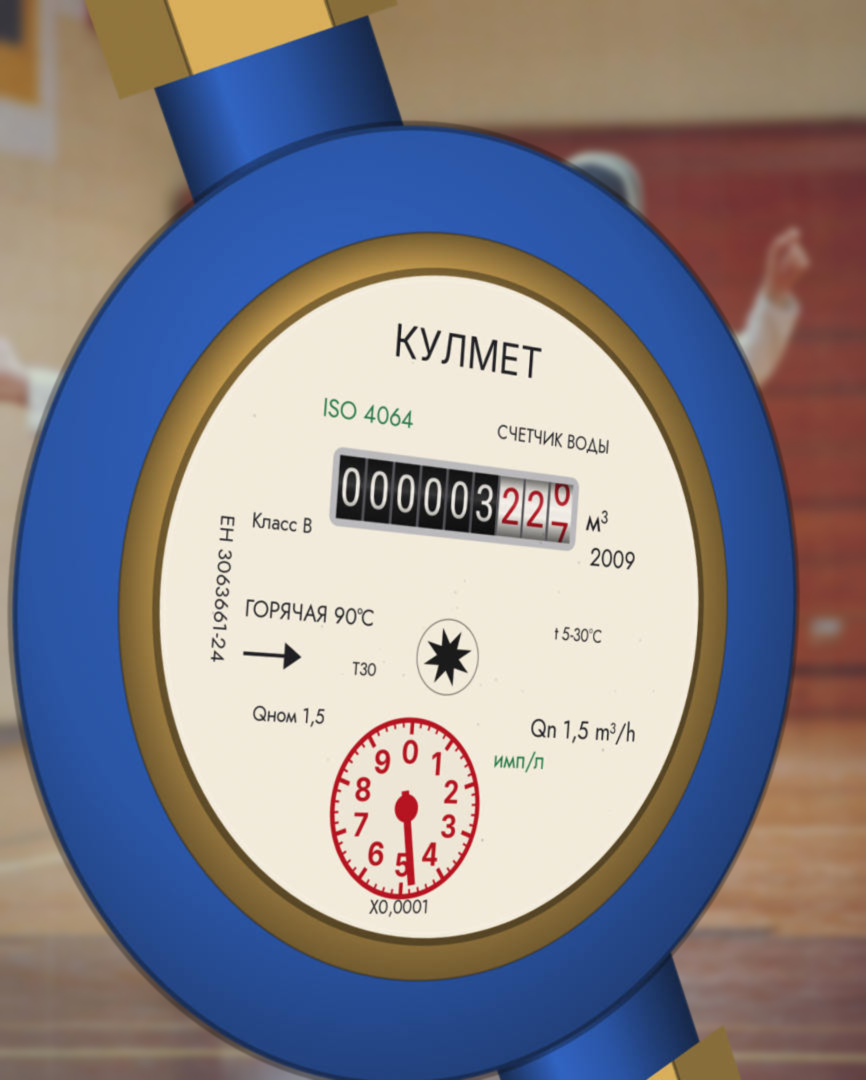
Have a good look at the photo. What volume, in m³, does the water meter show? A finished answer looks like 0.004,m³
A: 3.2264,m³
